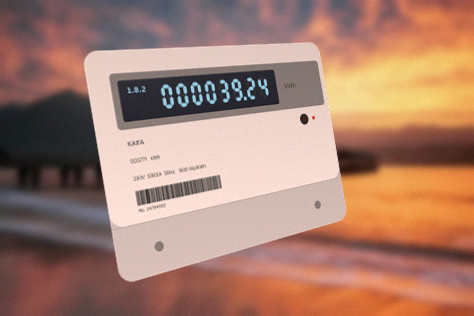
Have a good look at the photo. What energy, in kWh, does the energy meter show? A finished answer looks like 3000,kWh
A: 39.24,kWh
